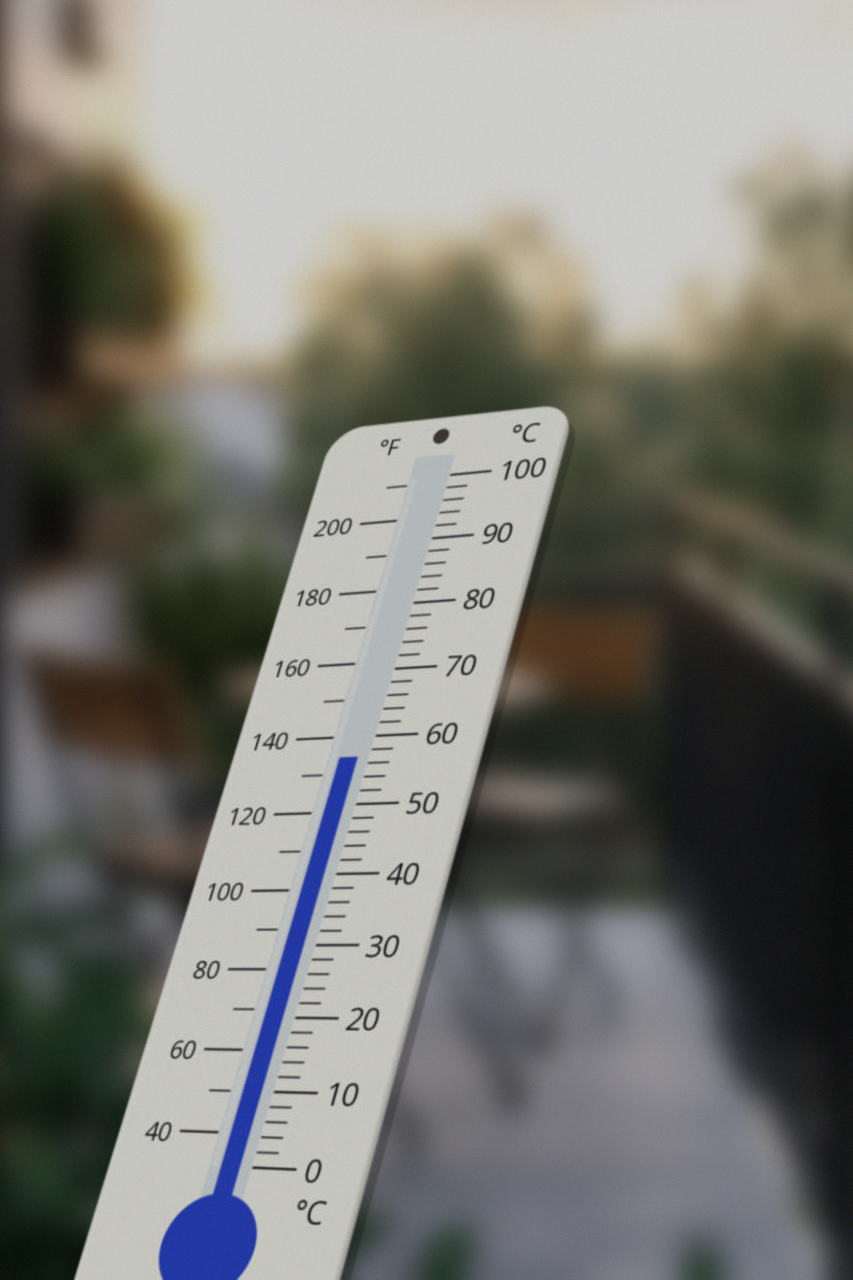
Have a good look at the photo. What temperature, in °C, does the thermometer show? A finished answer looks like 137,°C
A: 57,°C
